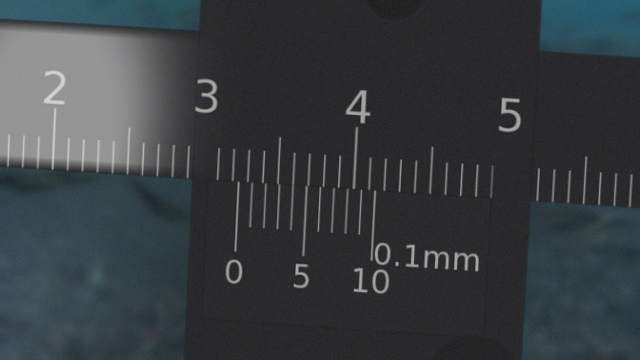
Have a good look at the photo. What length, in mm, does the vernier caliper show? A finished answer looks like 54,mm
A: 32.4,mm
